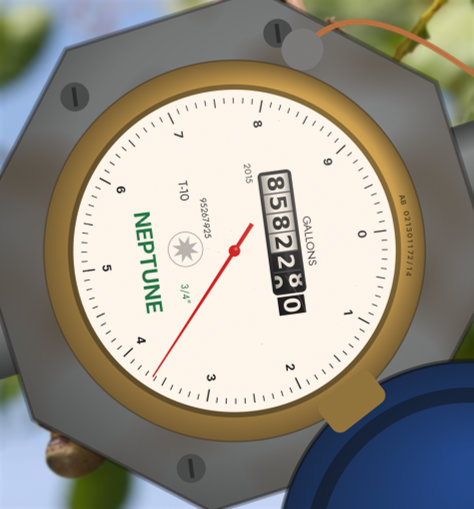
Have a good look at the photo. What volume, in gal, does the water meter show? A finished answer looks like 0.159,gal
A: 8582283.6,gal
